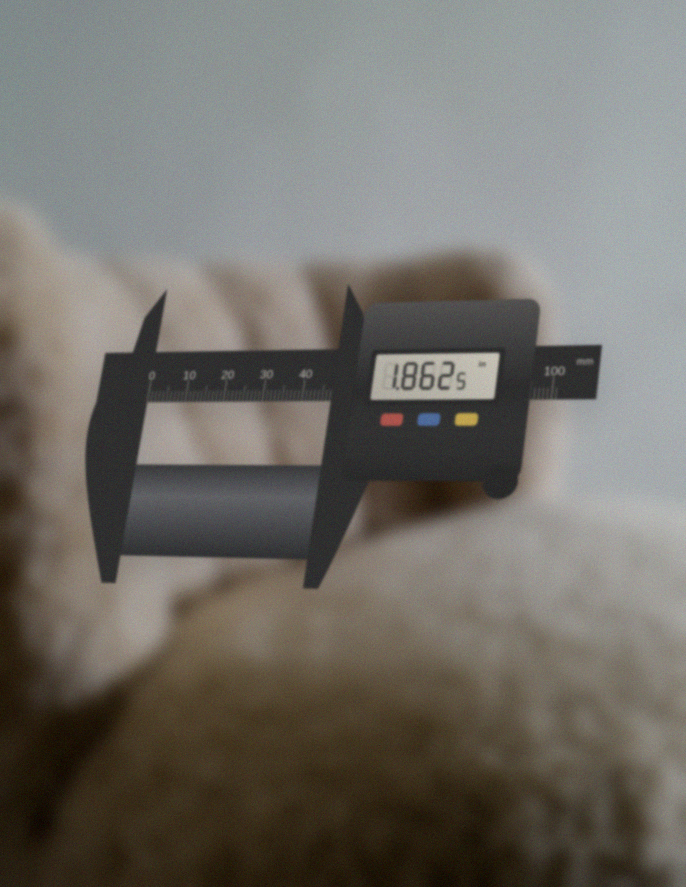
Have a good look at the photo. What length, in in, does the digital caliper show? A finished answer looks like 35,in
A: 1.8625,in
